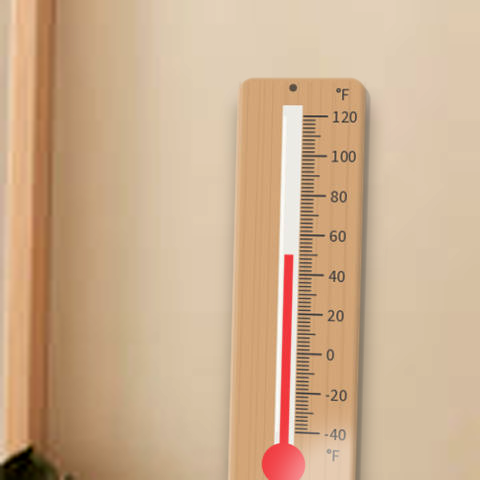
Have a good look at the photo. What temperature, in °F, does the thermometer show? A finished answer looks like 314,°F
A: 50,°F
